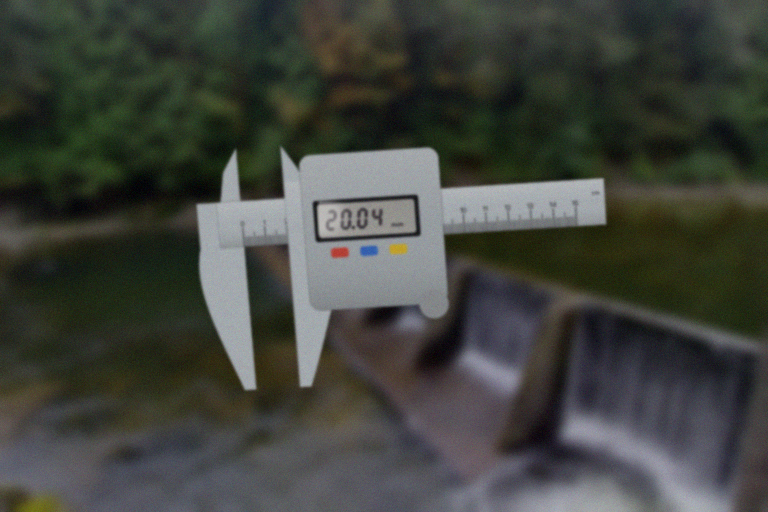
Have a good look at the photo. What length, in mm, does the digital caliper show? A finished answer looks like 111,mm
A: 20.04,mm
